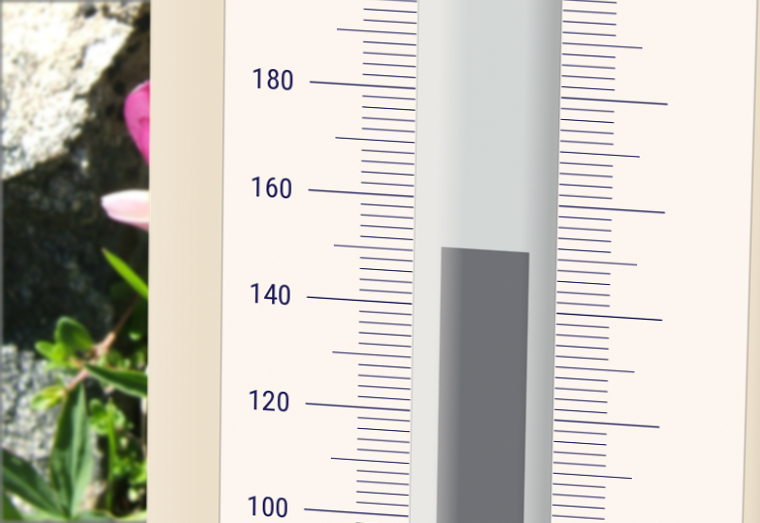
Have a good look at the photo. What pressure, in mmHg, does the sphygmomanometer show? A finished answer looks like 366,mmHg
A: 151,mmHg
